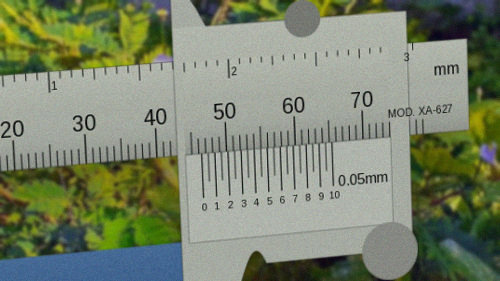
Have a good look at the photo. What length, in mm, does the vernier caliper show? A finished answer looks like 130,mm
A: 46.4,mm
